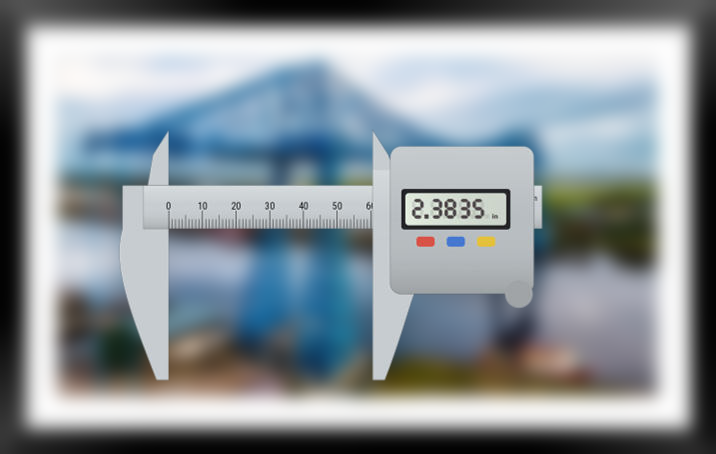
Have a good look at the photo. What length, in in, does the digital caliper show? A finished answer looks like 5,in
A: 2.3835,in
